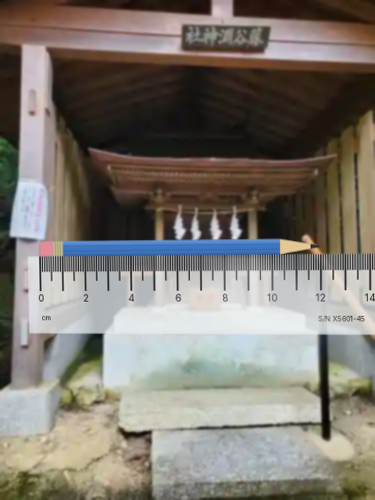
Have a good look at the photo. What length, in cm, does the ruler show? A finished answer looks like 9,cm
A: 12,cm
